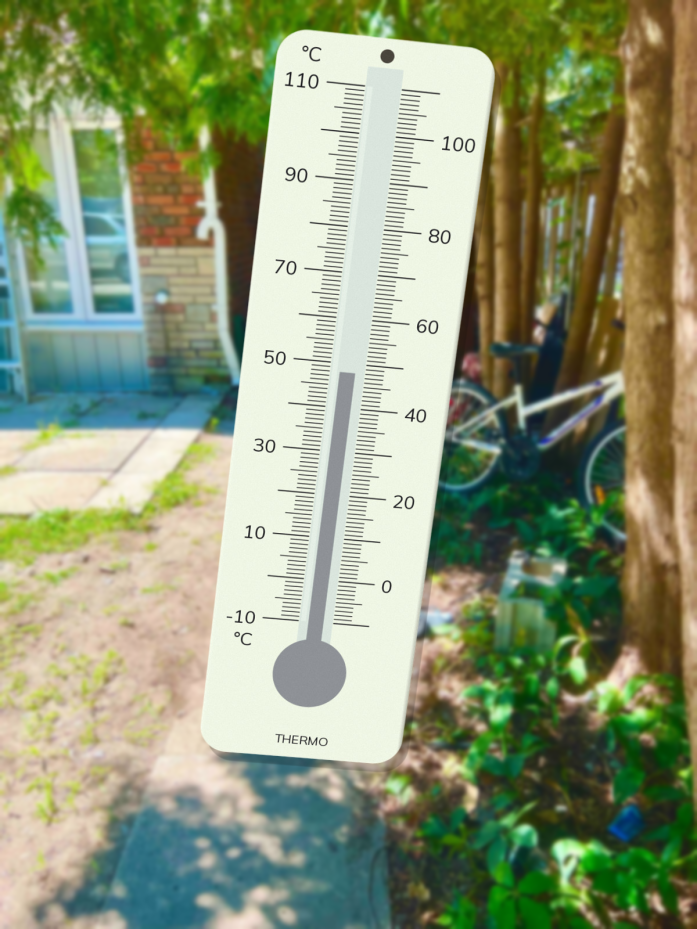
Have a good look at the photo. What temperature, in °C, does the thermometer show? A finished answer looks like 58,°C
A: 48,°C
